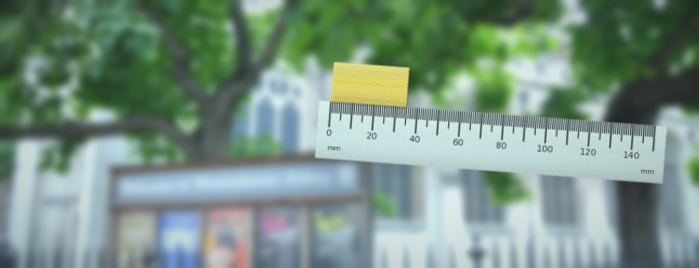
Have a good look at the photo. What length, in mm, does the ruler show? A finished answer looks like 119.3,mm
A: 35,mm
